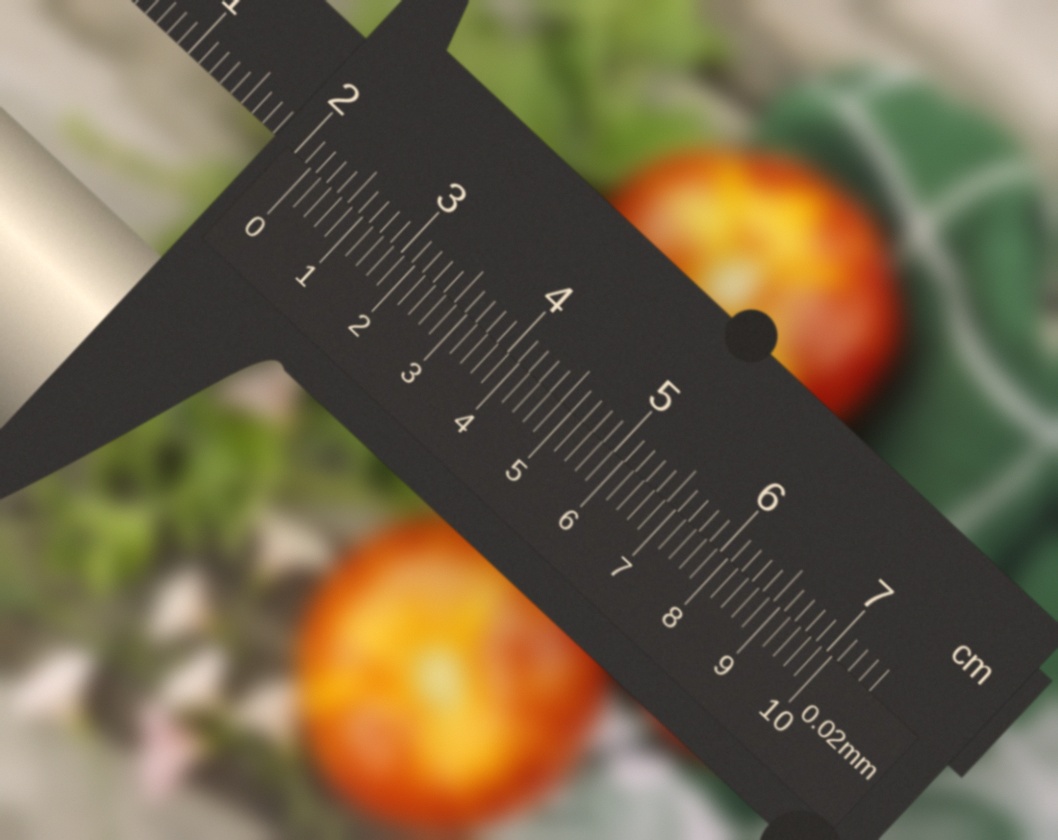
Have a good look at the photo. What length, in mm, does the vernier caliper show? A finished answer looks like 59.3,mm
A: 21.5,mm
